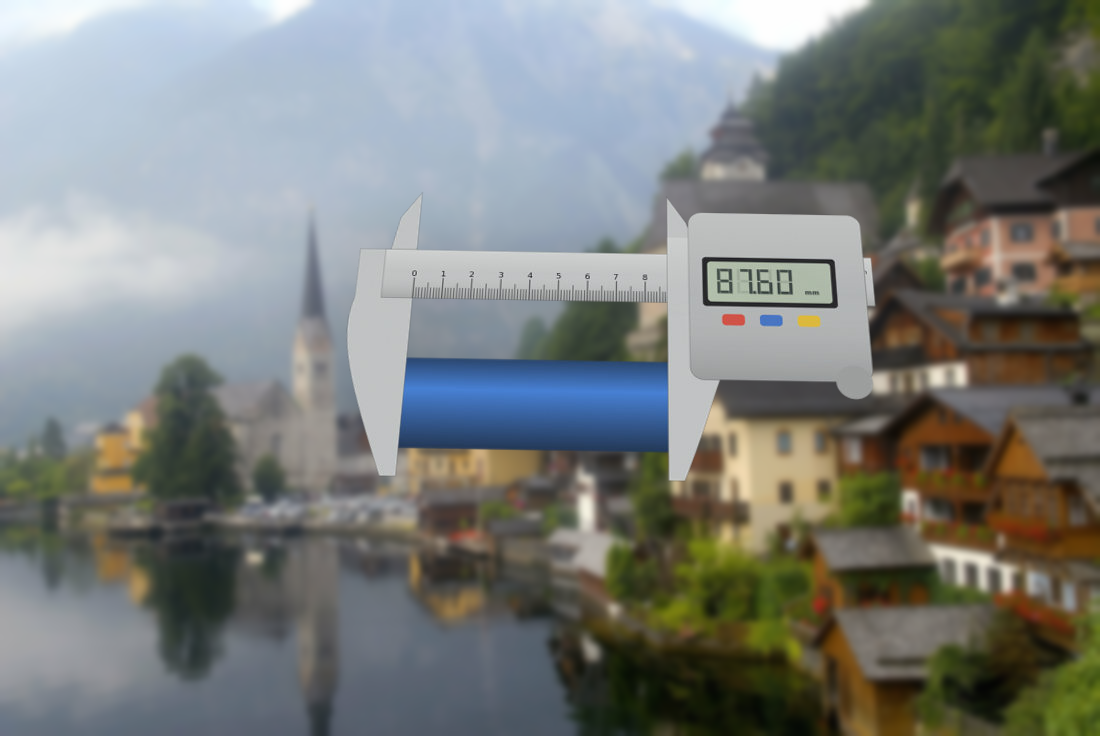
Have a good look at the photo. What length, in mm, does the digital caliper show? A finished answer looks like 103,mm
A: 87.60,mm
